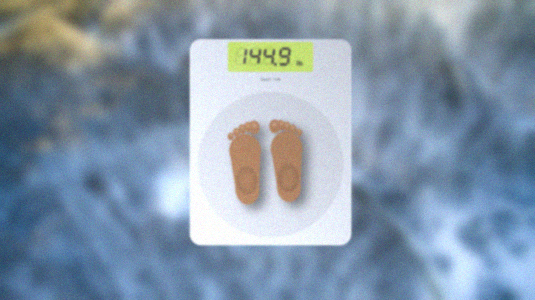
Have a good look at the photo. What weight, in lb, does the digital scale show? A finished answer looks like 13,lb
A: 144.9,lb
